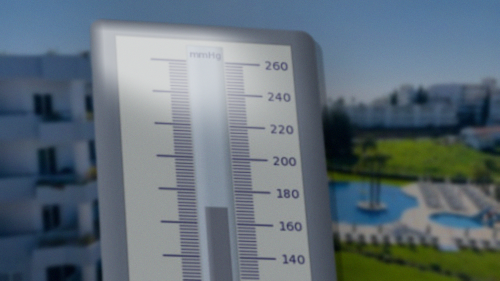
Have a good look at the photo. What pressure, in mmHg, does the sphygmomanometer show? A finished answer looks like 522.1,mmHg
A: 170,mmHg
